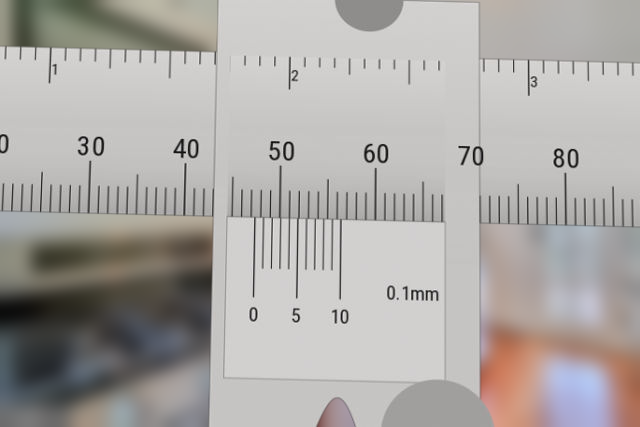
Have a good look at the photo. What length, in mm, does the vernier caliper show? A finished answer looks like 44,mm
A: 47.4,mm
